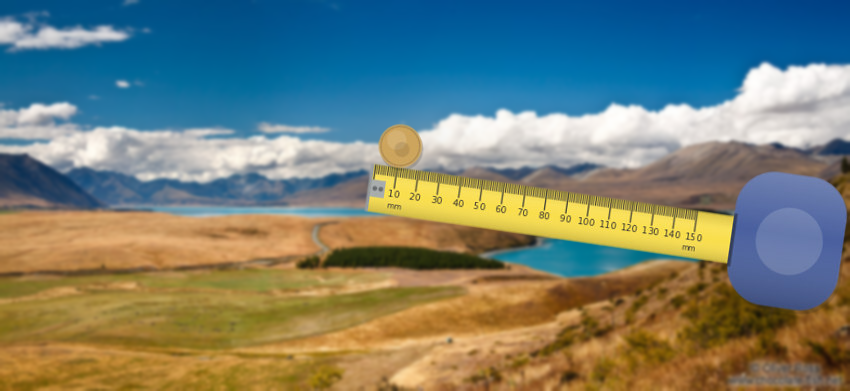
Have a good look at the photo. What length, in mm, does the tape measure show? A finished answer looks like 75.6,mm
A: 20,mm
